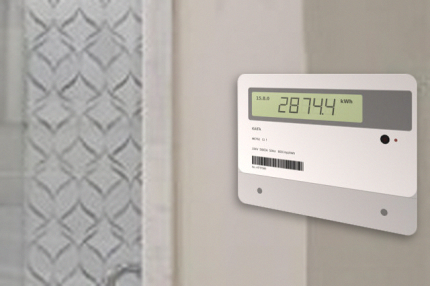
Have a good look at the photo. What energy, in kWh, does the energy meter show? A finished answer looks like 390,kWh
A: 2874.4,kWh
